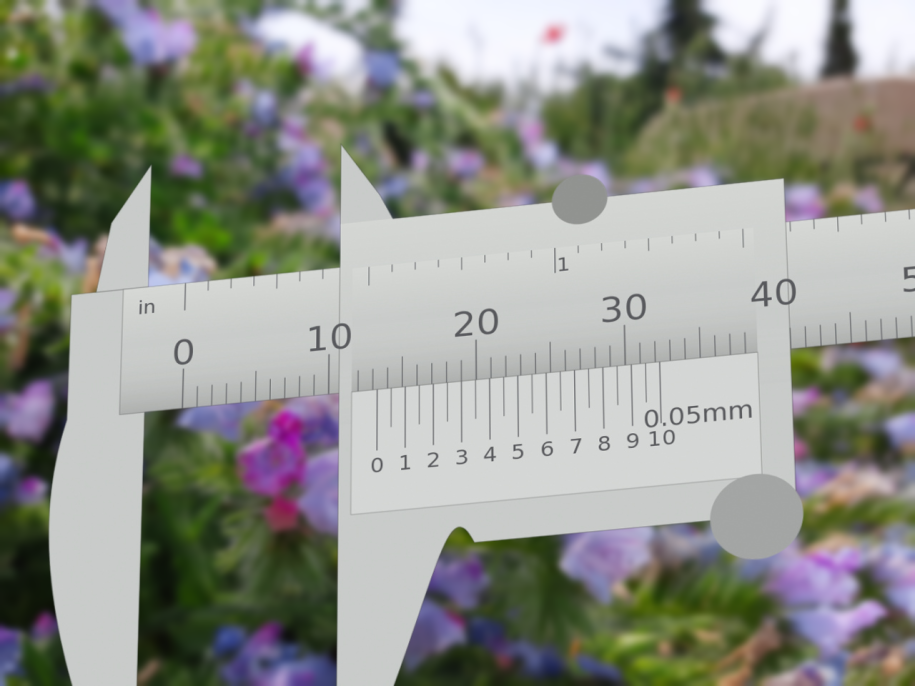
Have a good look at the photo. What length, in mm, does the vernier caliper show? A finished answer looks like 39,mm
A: 13.3,mm
